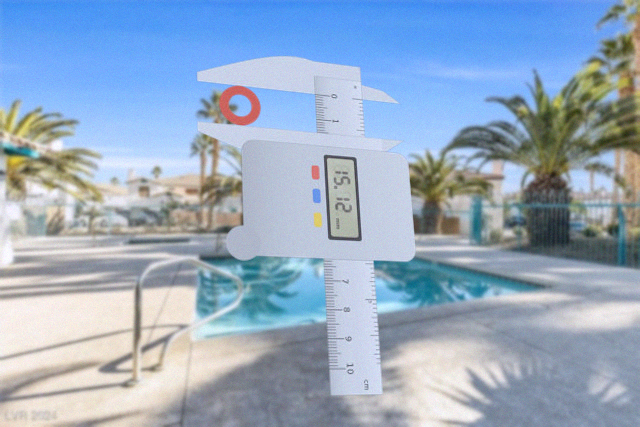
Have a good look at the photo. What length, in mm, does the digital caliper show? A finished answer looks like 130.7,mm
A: 15.12,mm
